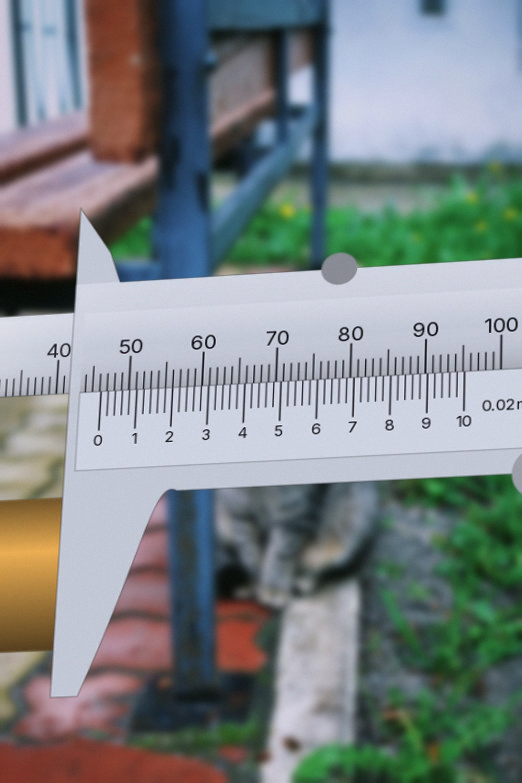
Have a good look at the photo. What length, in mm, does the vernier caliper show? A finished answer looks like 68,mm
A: 46.2,mm
